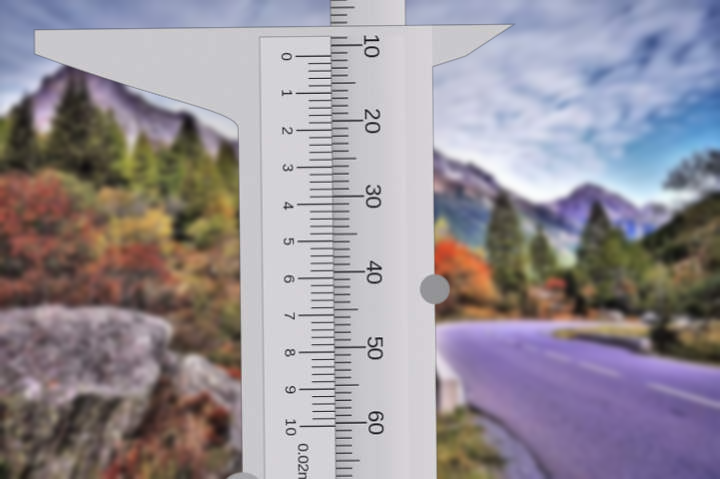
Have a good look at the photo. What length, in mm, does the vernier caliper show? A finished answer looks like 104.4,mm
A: 11.4,mm
